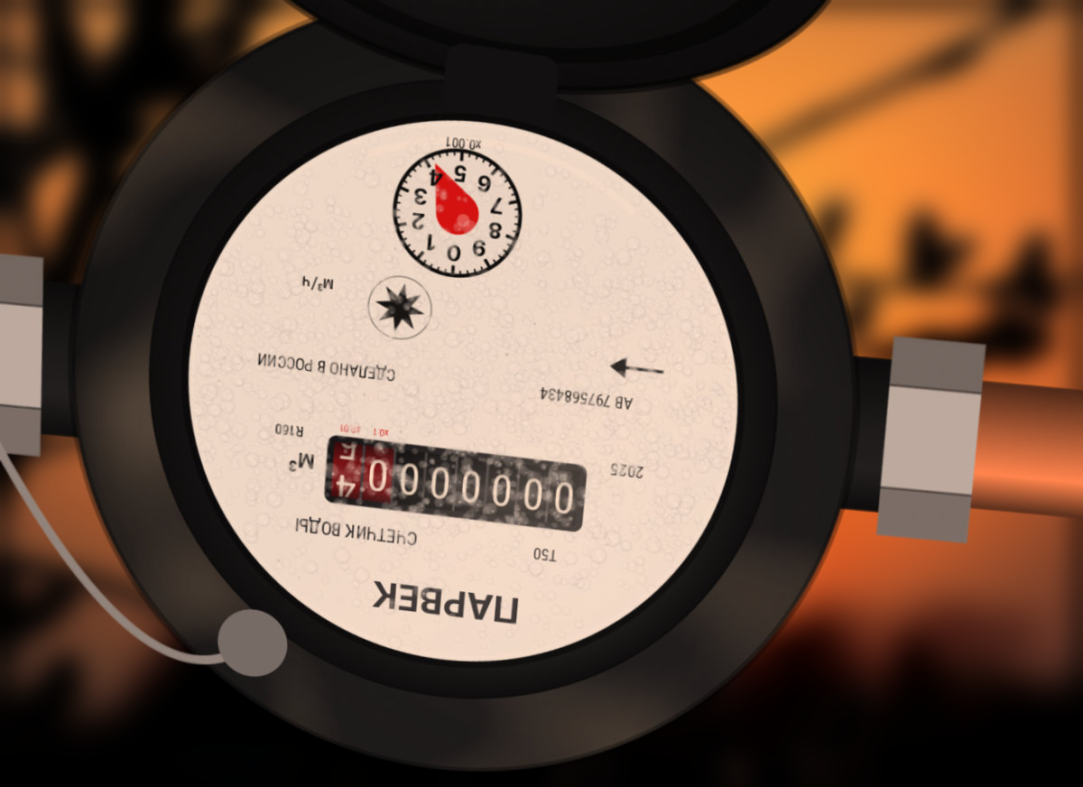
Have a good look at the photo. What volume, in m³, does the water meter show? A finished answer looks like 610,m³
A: 0.044,m³
